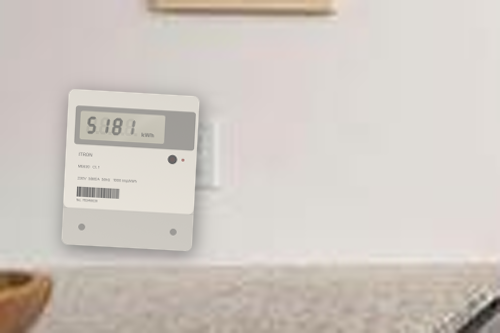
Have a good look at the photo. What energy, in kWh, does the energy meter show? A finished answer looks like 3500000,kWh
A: 5181,kWh
